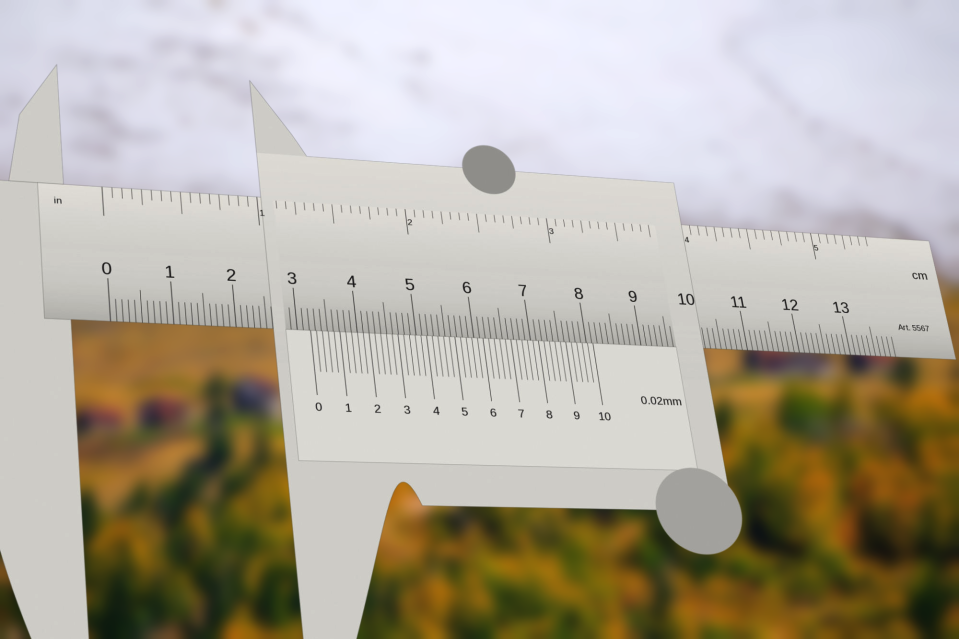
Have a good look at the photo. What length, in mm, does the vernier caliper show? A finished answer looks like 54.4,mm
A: 32.2,mm
